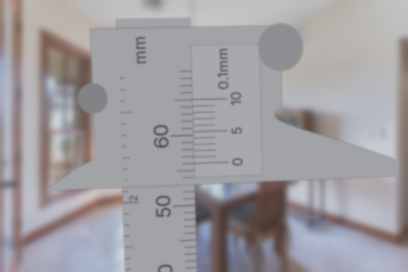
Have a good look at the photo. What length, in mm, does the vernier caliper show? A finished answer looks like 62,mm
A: 56.0,mm
